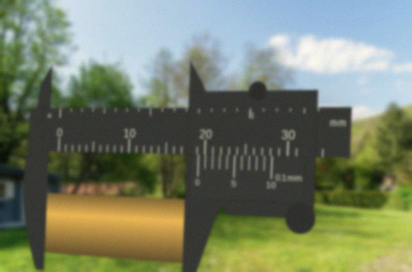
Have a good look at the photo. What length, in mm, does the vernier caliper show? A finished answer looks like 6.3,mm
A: 19.2,mm
